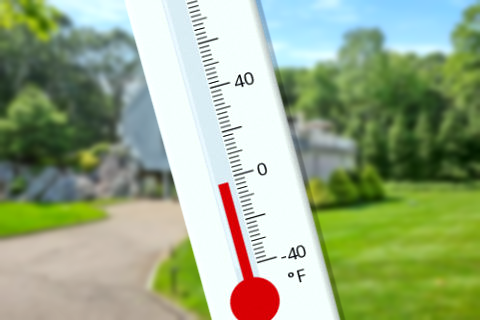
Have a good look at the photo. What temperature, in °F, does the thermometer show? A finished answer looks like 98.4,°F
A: -2,°F
